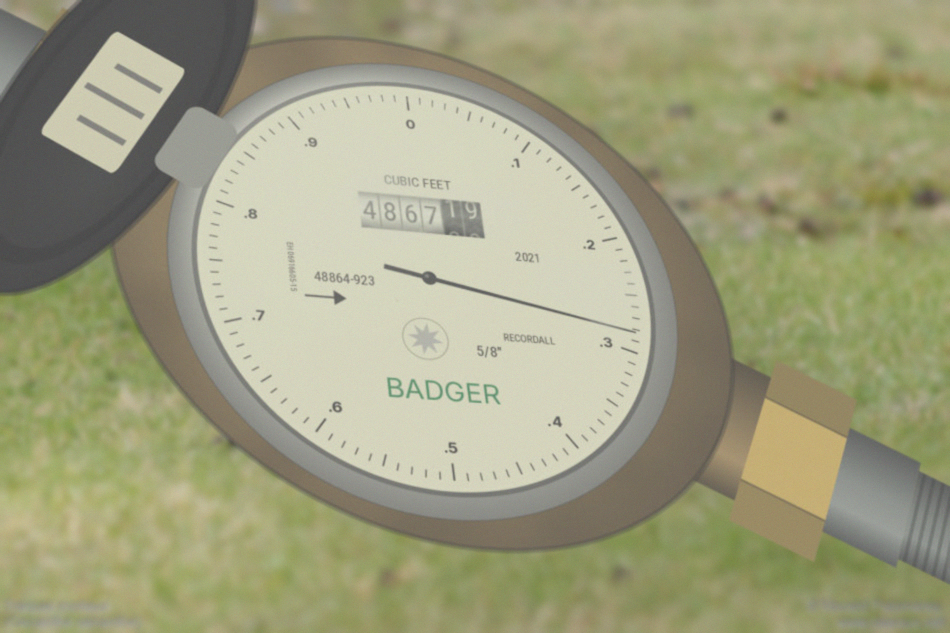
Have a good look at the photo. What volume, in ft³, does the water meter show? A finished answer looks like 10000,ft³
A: 486719.28,ft³
